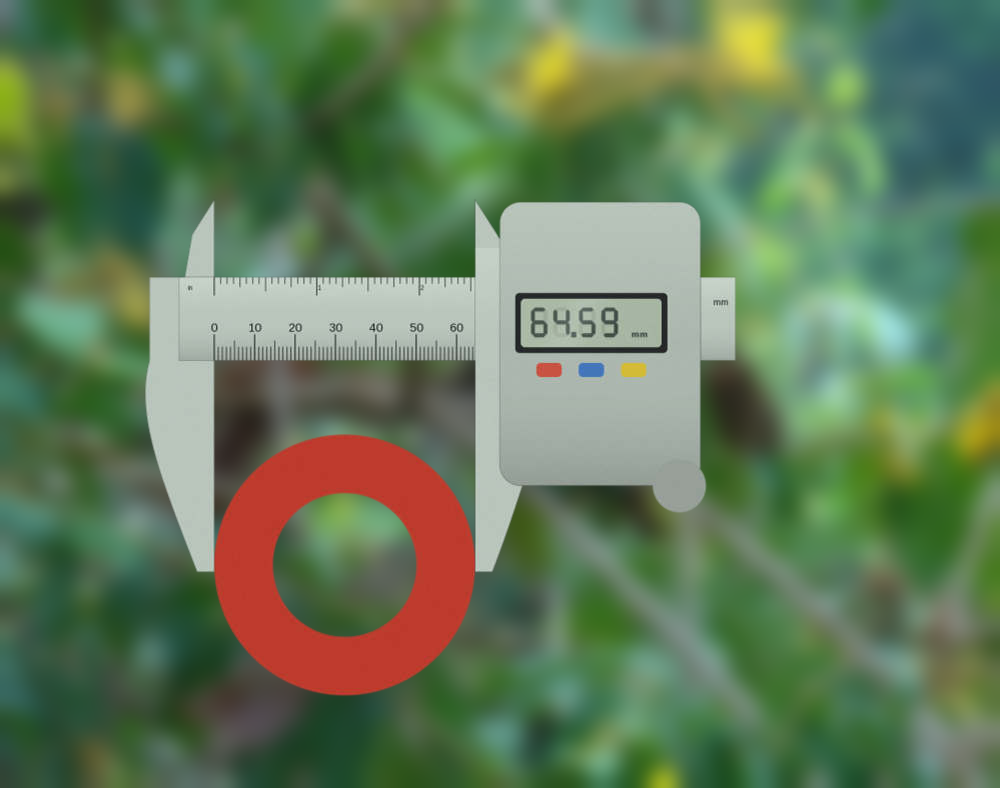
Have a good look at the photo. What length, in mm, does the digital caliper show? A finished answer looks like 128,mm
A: 64.59,mm
